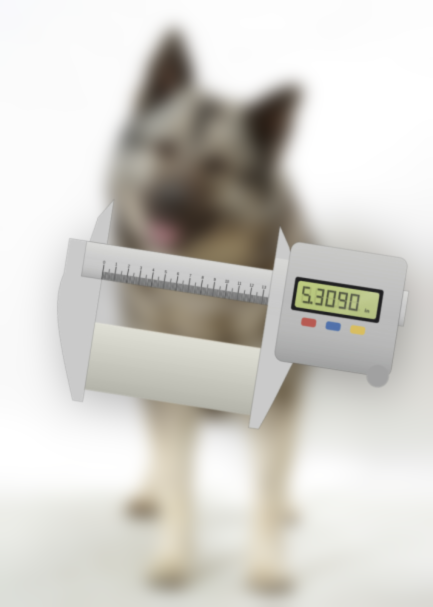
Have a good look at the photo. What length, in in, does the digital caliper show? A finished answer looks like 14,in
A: 5.3090,in
